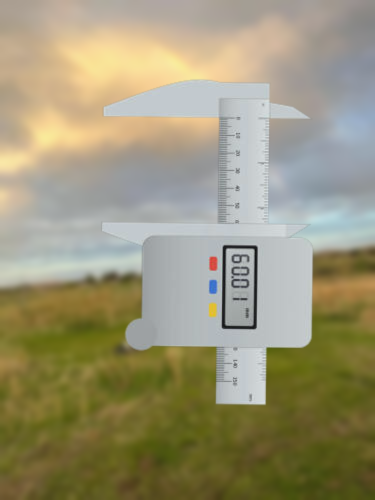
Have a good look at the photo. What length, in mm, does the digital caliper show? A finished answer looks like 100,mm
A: 60.01,mm
